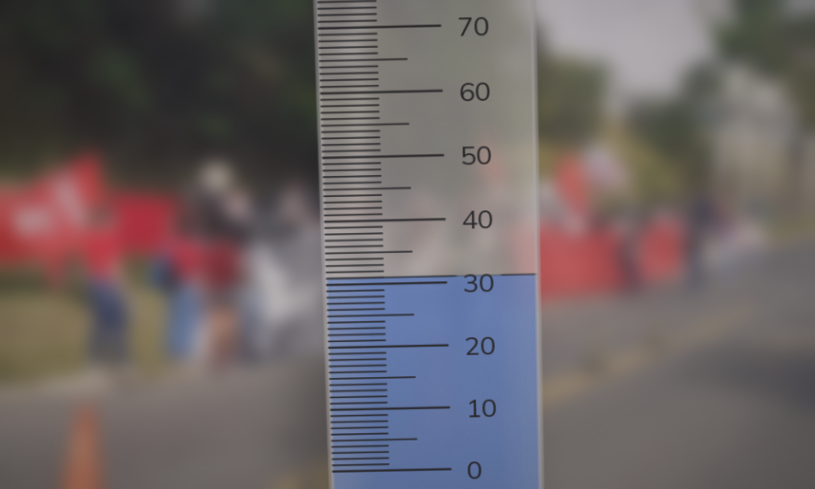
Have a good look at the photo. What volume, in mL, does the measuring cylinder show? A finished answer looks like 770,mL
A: 31,mL
